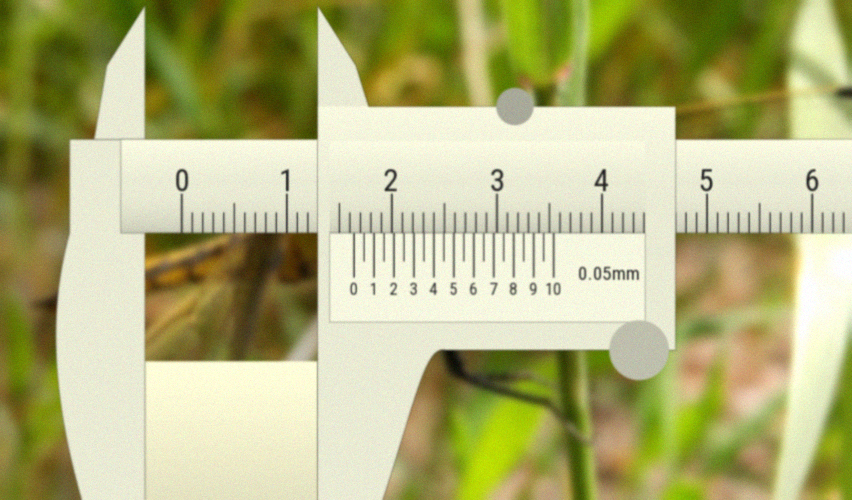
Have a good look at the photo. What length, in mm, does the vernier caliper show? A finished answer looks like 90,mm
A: 16.4,mm
